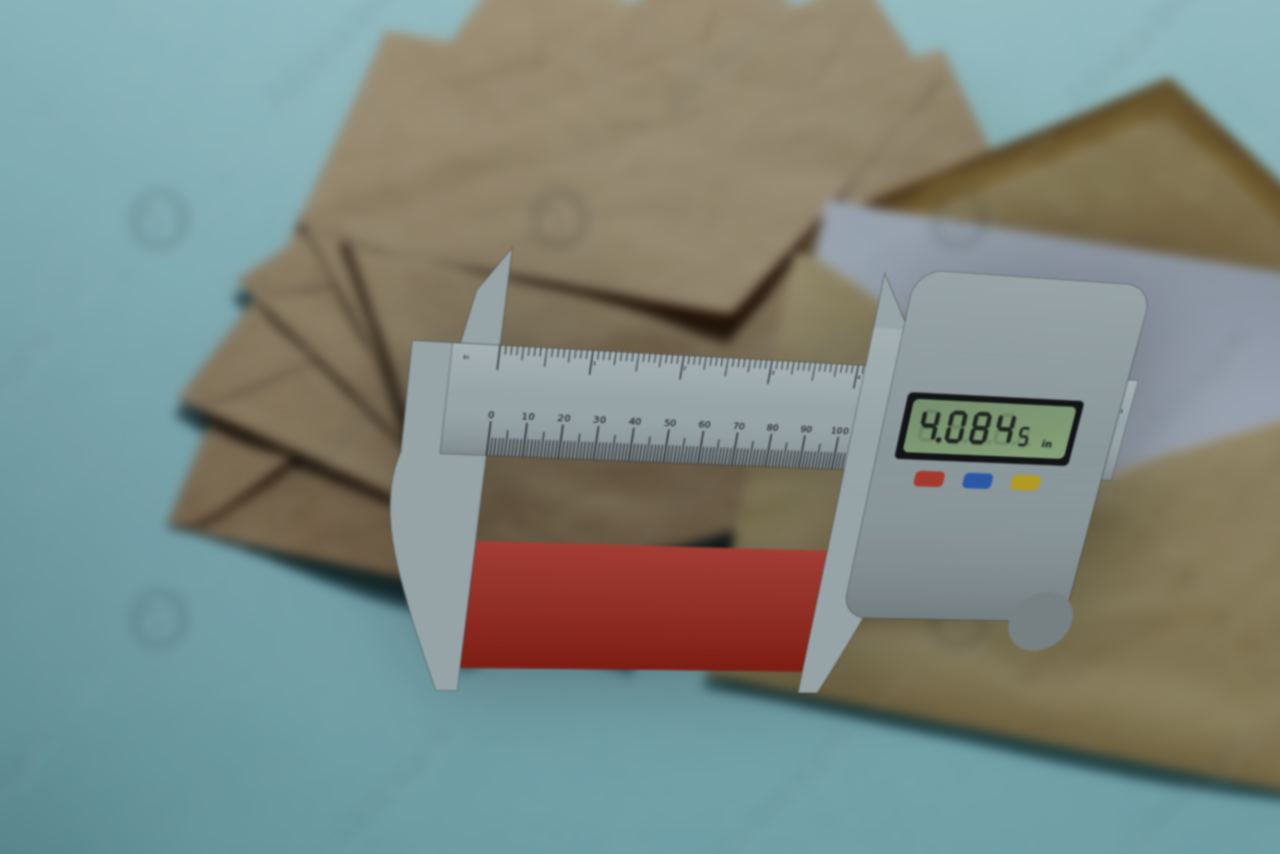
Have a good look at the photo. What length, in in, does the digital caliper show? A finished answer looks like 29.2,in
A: 4.0845,in
